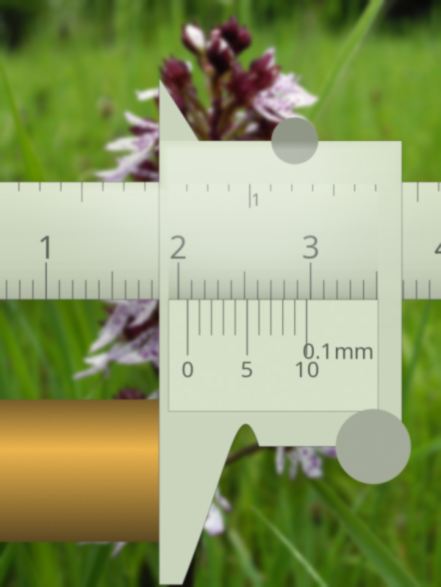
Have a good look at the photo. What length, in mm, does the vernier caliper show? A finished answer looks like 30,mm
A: 20.7,mm
